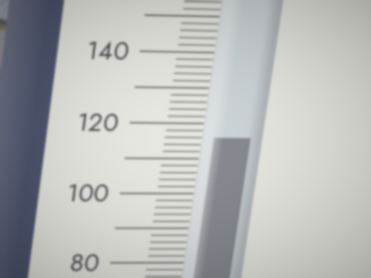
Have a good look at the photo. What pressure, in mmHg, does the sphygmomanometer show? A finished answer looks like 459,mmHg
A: 116,mmHg
